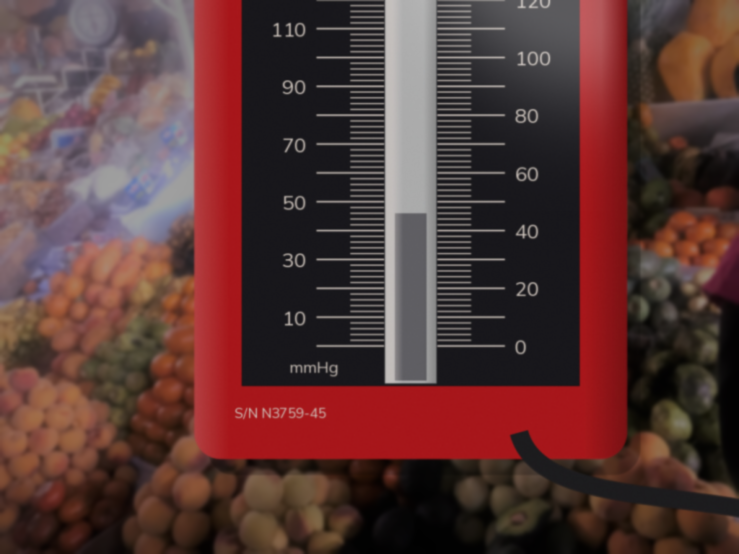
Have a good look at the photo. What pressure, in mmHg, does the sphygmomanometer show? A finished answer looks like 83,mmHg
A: 46,mmHg
